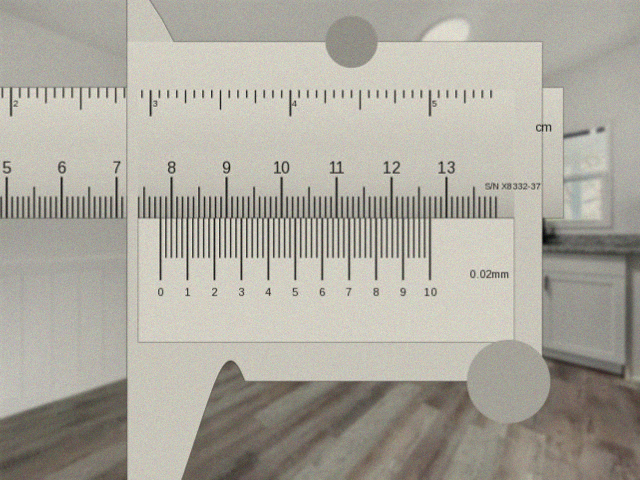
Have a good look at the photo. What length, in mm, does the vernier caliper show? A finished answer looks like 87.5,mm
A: 78.0,mm
